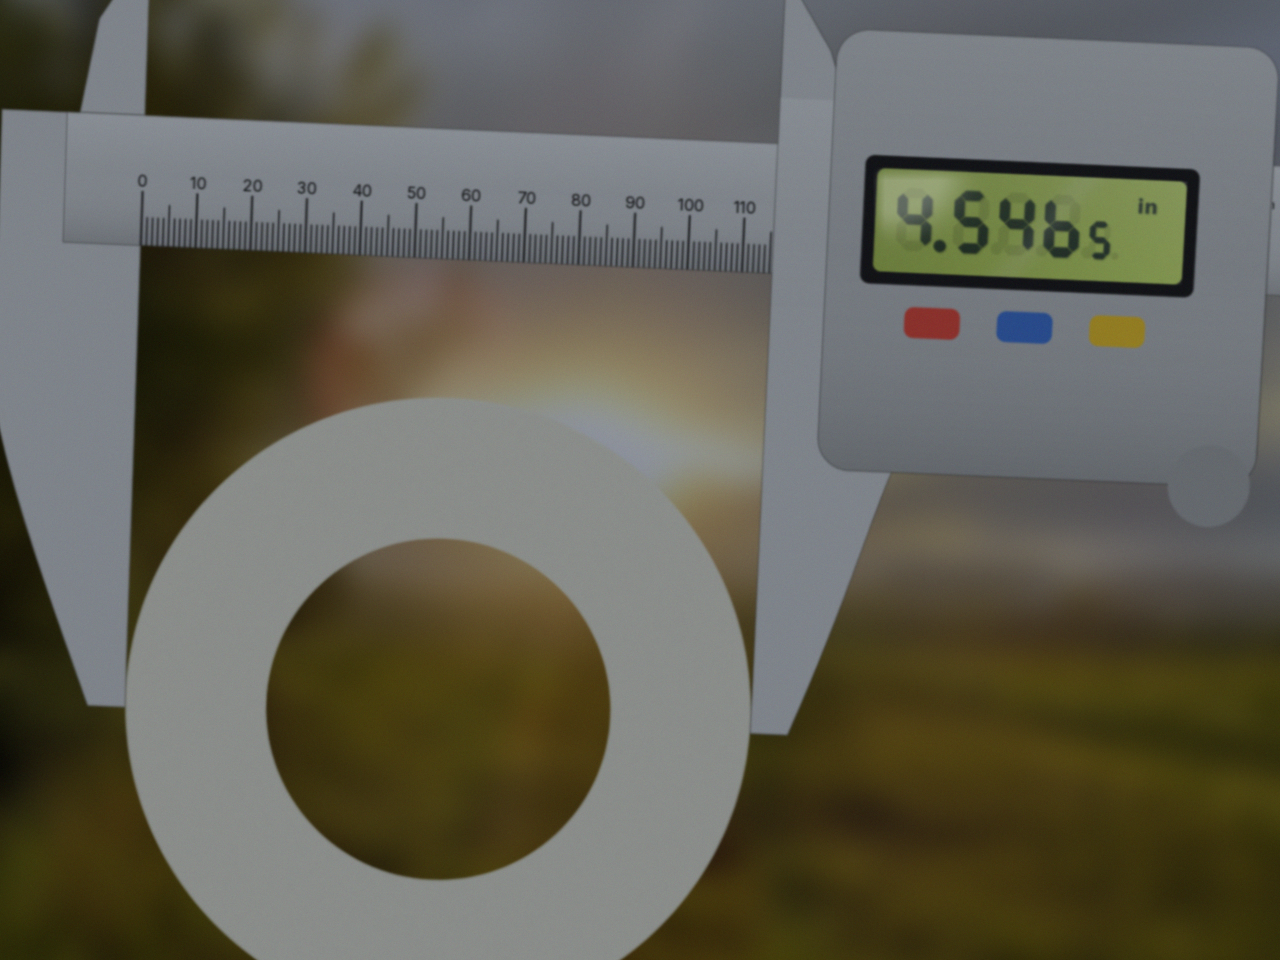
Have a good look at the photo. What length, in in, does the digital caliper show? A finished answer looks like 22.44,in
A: 4.5465,in
